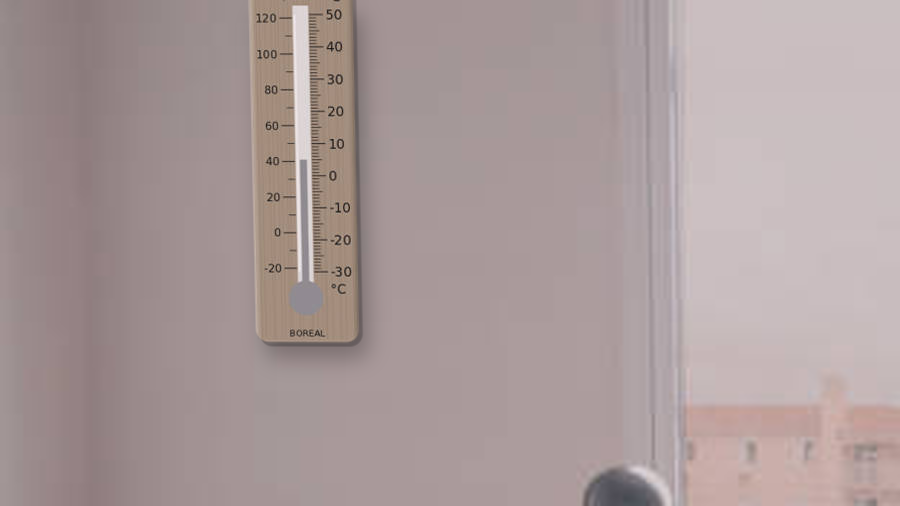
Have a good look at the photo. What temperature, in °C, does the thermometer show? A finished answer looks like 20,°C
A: 5,°C
